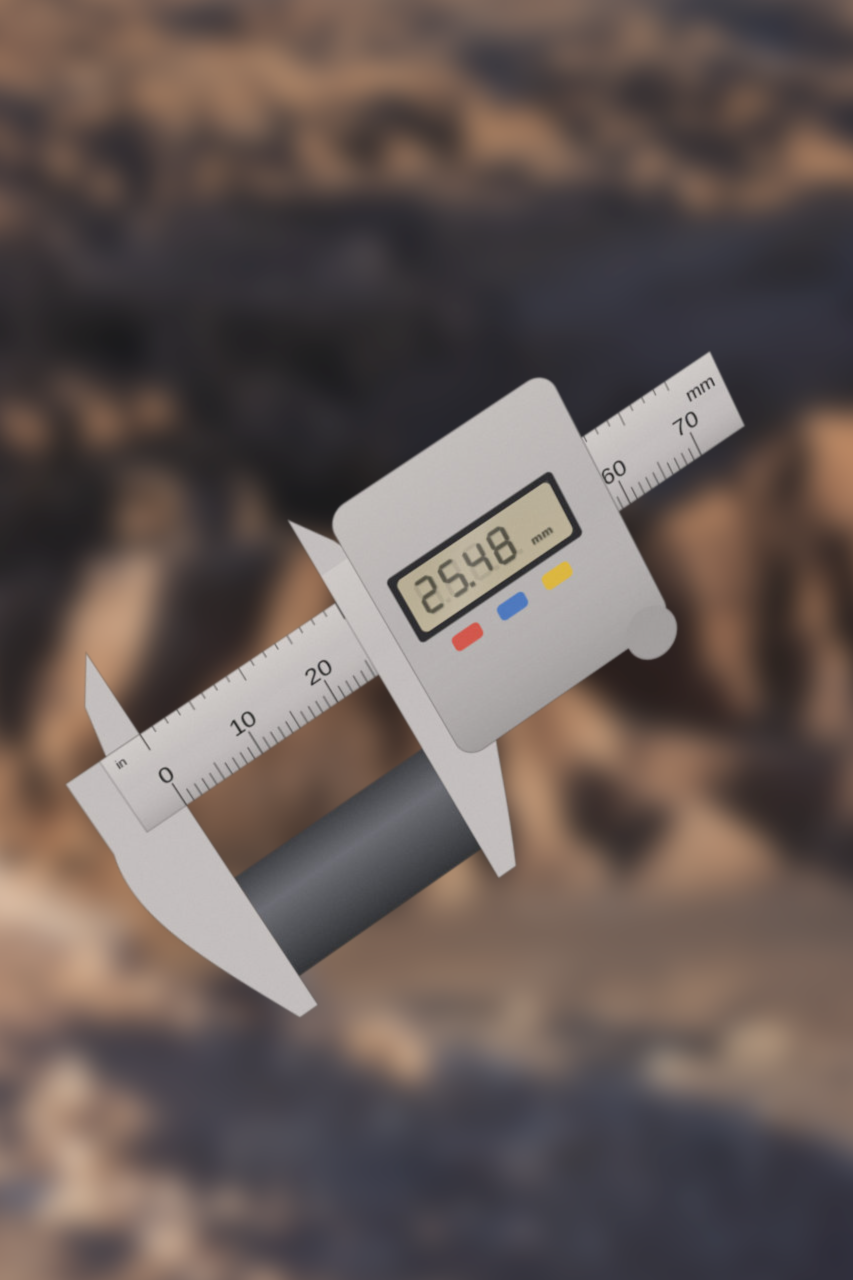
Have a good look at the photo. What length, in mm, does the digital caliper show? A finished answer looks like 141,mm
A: 25.48,mm
